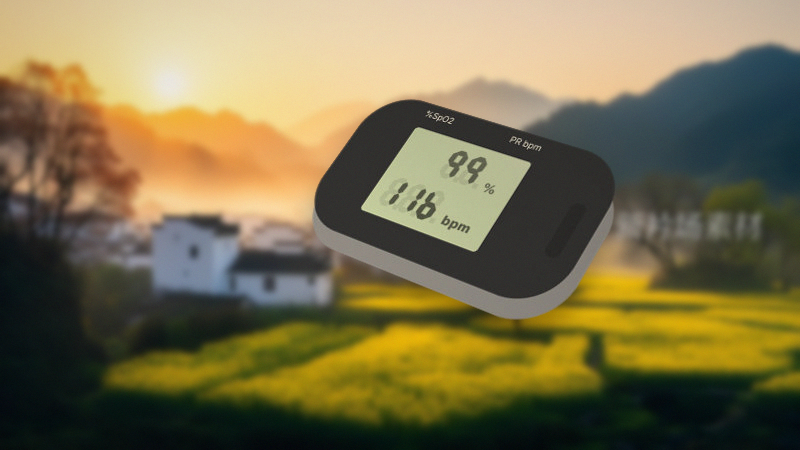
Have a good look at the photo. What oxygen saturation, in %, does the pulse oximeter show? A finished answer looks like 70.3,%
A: 99,%
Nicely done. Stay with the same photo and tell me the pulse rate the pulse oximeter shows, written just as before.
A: 116,bpm
